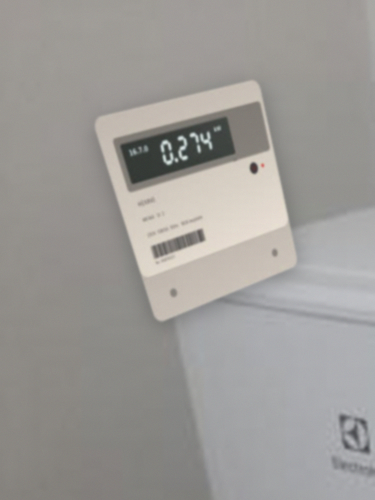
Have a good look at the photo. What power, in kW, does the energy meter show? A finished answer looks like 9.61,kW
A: 0.274,kW
